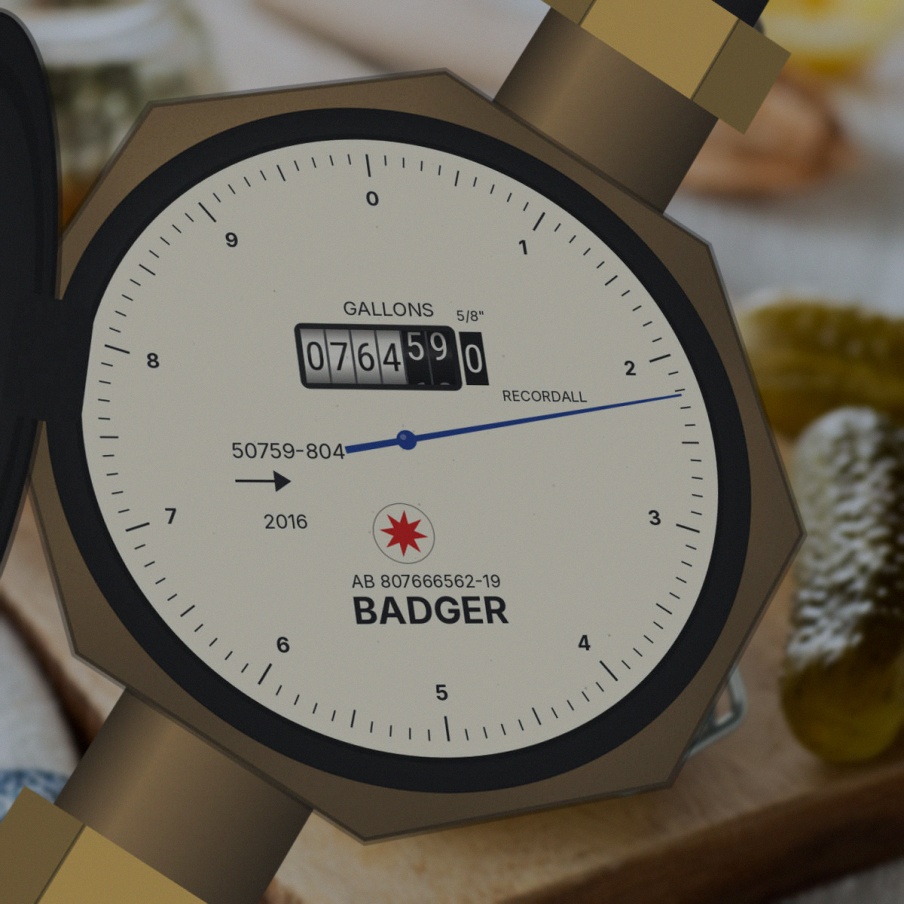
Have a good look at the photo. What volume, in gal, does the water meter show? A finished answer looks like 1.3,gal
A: 764592.2,gal
